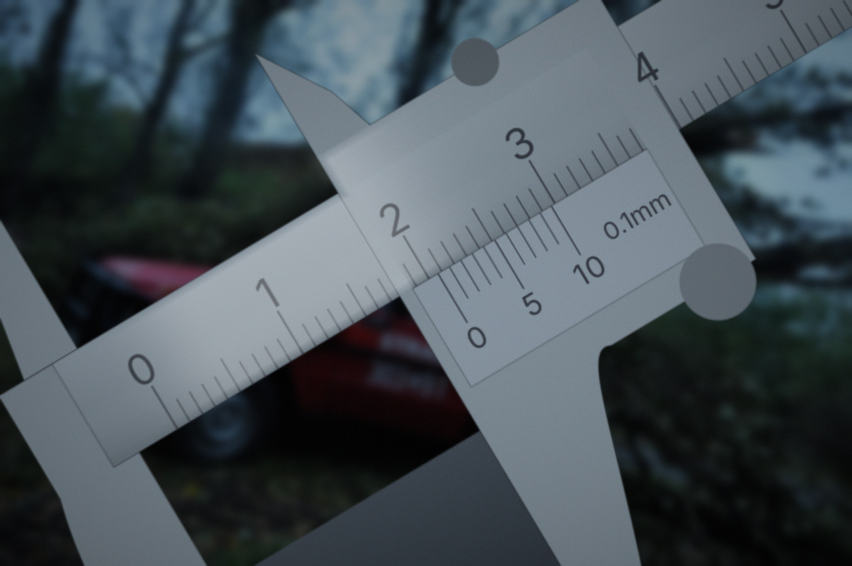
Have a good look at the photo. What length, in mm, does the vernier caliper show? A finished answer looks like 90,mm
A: 20.7,mm
